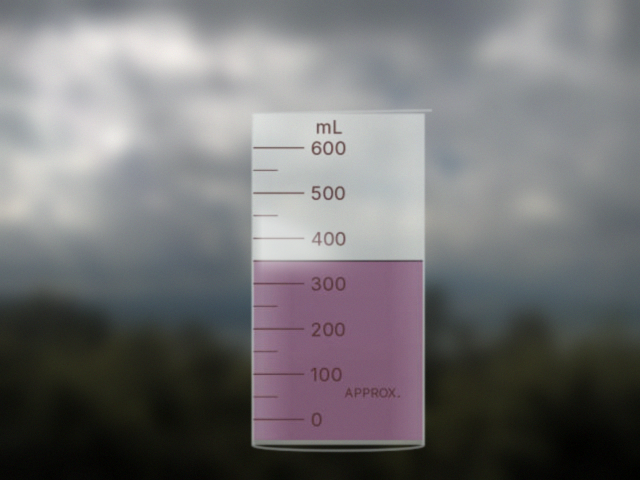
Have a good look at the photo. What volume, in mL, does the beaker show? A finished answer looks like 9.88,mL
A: 350,mL
